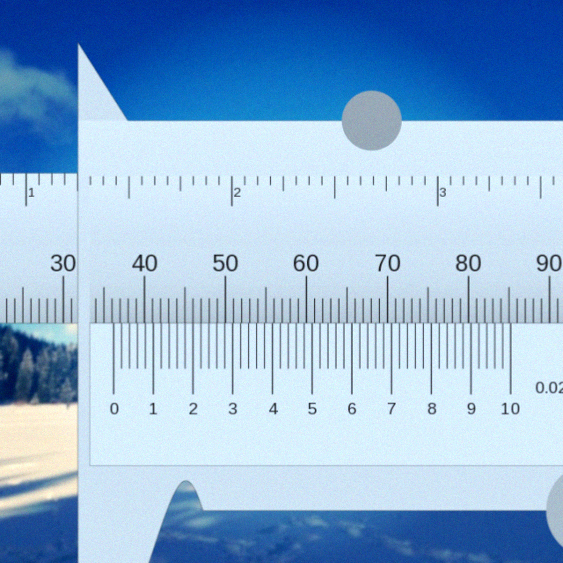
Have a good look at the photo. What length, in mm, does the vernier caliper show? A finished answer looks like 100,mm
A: 36.2,mm
